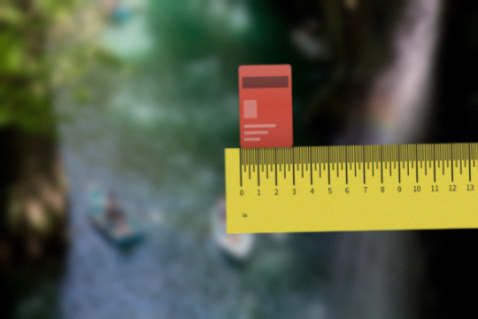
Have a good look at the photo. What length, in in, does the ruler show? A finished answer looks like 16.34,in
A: 3,in
